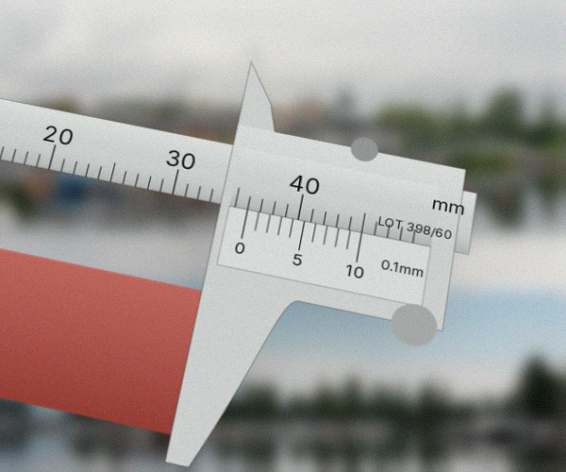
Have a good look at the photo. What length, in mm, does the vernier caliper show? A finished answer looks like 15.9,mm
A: 36.0,mm
